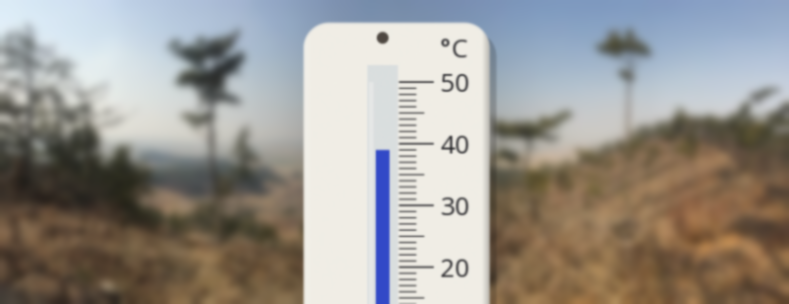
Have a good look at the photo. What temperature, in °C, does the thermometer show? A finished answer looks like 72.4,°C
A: 39,°C
